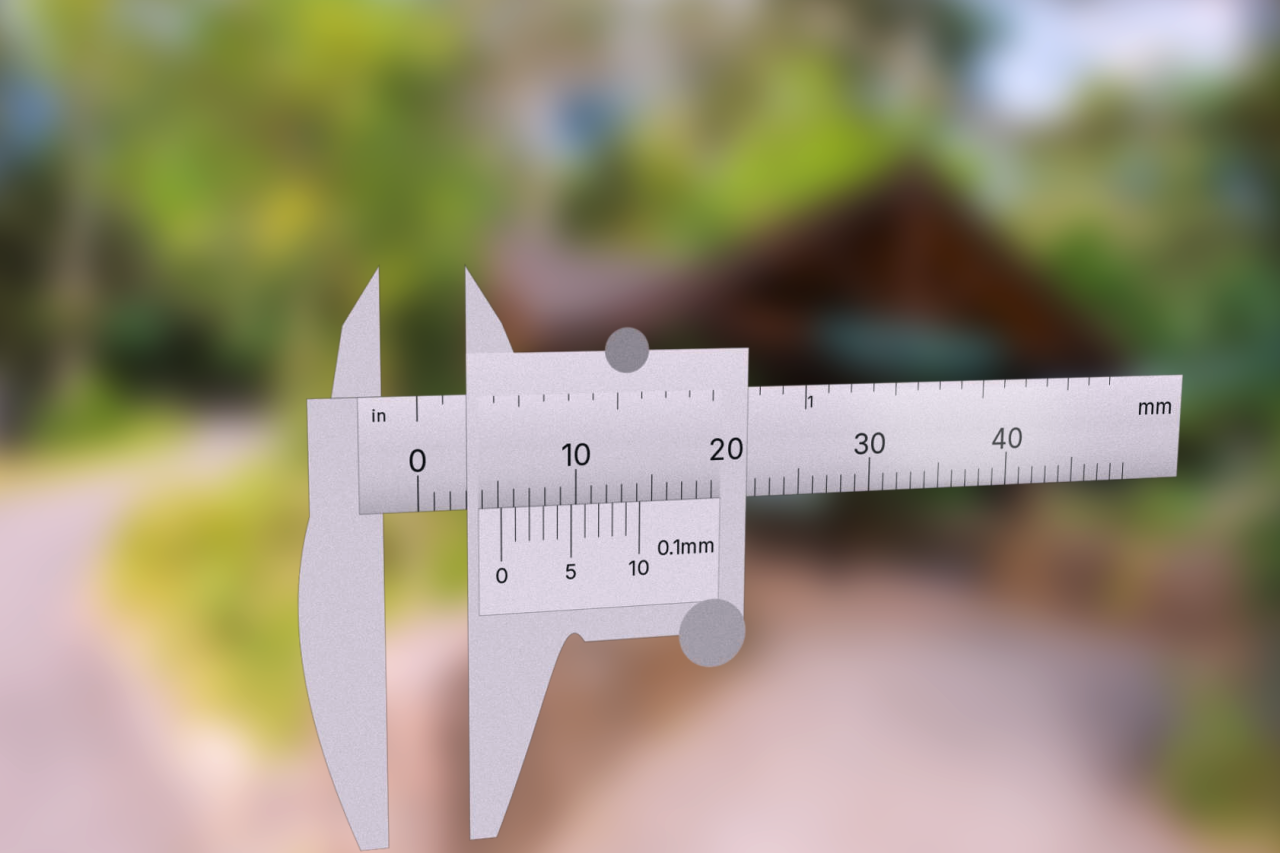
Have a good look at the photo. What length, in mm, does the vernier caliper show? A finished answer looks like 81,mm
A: 5.2,mm
